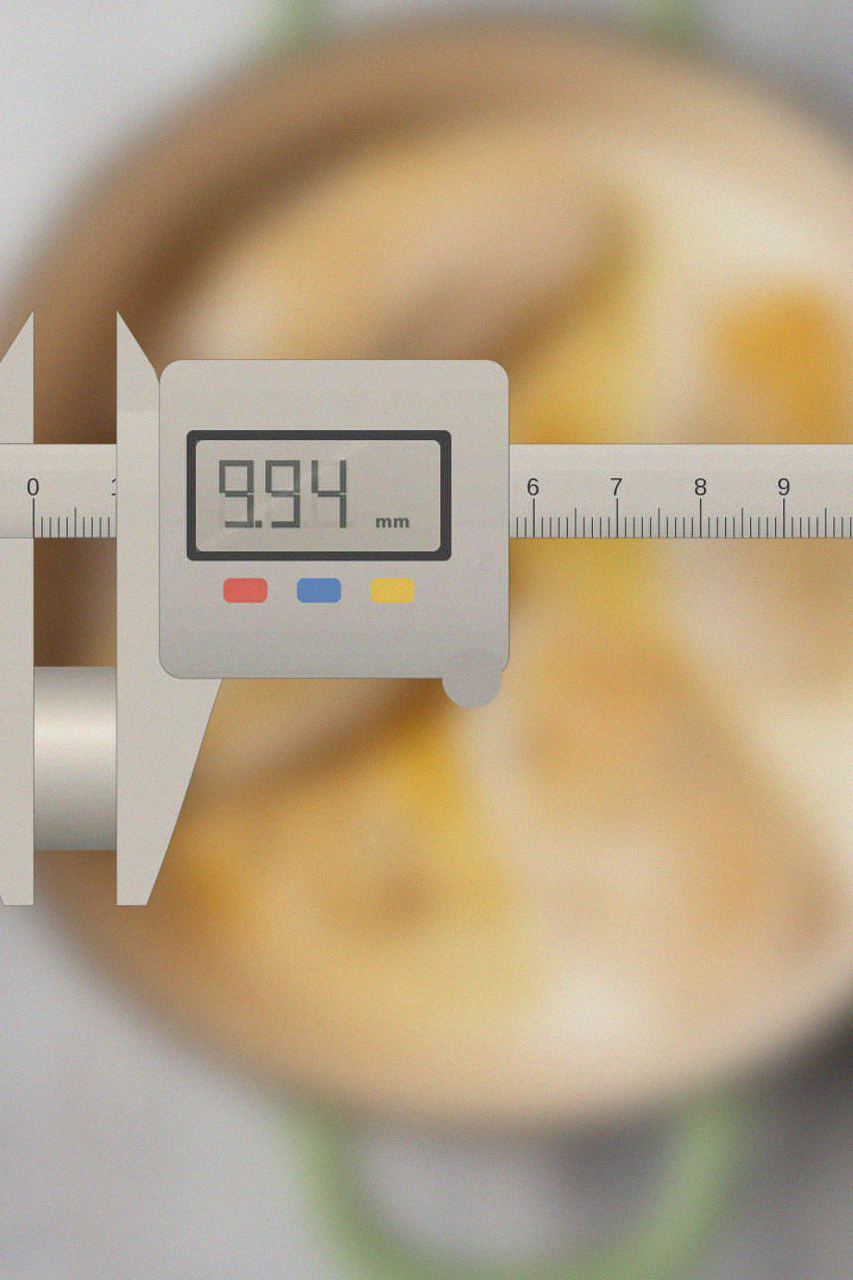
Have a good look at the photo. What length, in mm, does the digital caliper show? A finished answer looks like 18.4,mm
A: 9.94,mm
